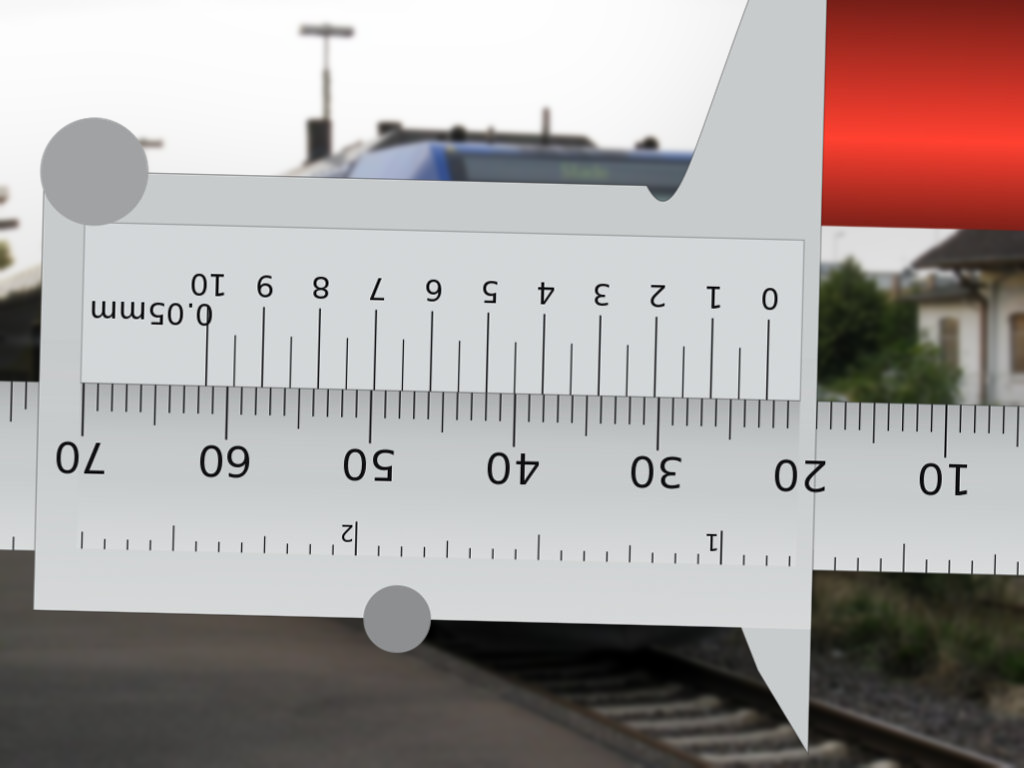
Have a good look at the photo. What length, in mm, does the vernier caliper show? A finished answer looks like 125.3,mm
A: 22.5,mm
